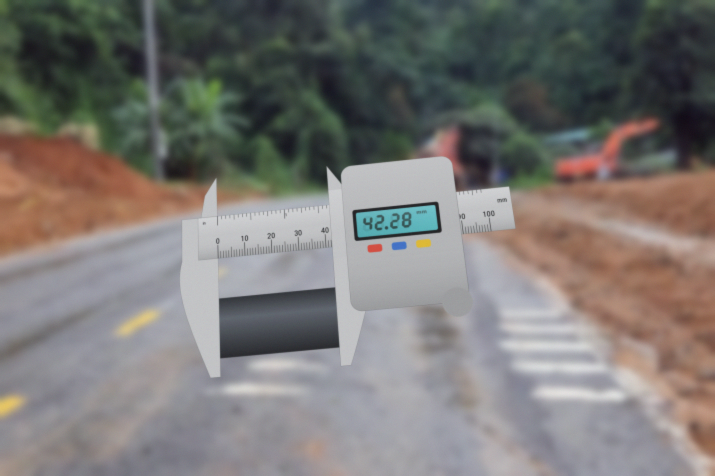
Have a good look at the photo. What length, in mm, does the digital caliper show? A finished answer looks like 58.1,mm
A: 42.28,mm
